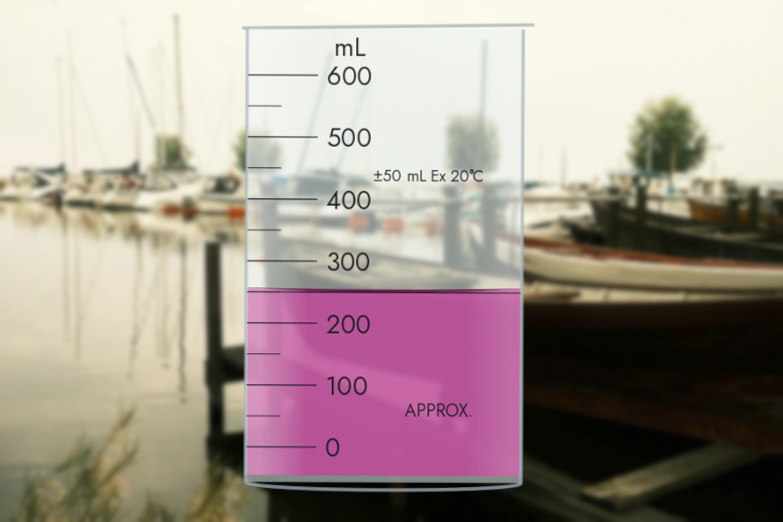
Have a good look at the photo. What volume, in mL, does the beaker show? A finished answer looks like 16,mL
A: 250,mL
